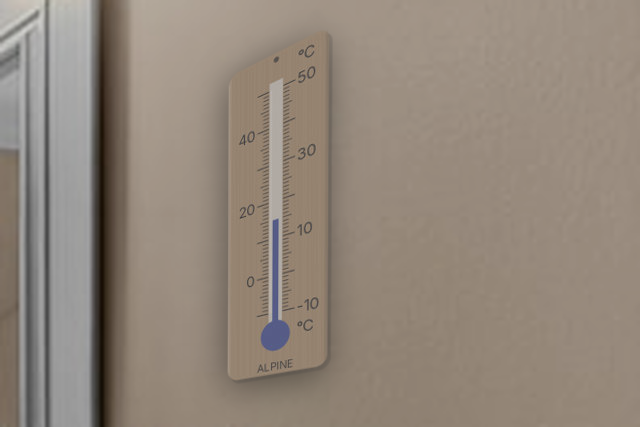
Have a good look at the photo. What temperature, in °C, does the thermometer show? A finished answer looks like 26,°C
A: 15,°C
